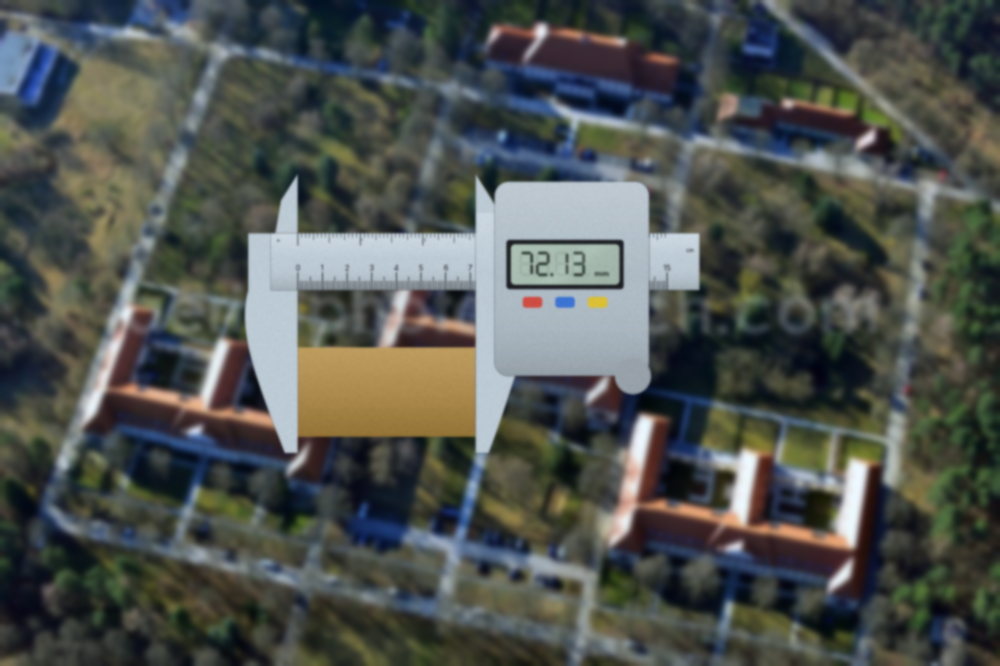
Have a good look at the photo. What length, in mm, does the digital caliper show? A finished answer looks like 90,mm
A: 72.13,mm
